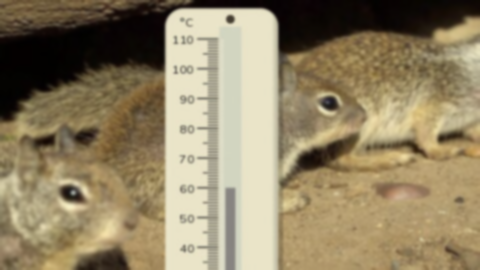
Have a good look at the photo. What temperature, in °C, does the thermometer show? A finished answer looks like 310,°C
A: 60,°C
